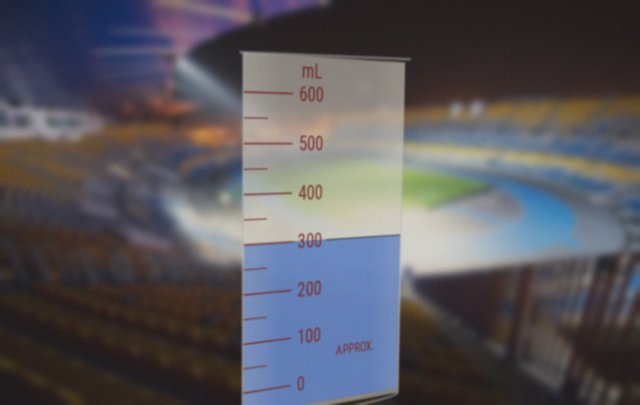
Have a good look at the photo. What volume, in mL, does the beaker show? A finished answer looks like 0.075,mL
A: 300,mL
